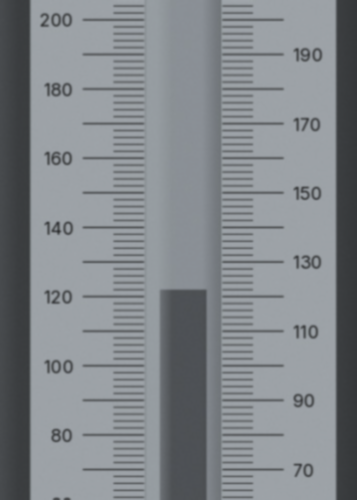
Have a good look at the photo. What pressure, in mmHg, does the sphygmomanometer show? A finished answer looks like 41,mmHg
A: 122,mmHg
